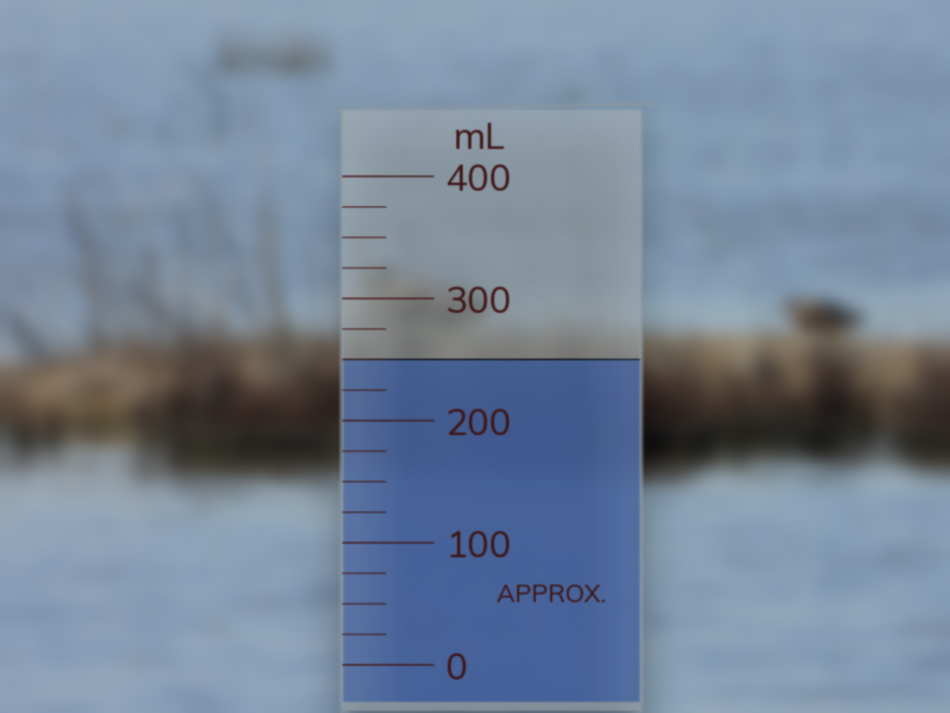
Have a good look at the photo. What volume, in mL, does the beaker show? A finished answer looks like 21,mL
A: 250,mL
